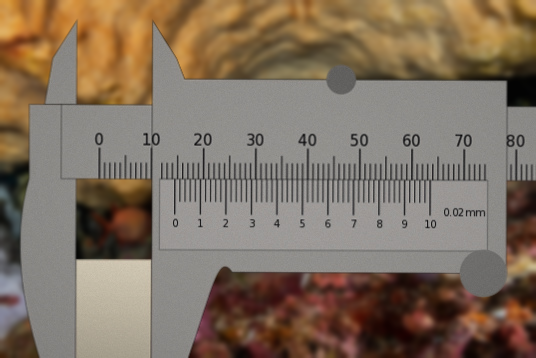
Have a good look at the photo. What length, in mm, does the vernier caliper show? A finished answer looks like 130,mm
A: 14.5,mm
